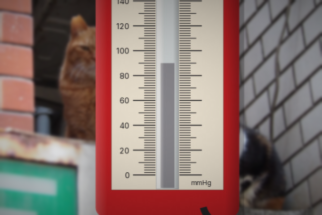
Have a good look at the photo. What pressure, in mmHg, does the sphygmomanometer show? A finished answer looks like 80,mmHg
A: 90,mmHg
